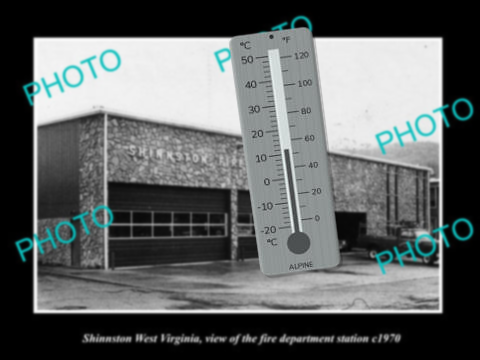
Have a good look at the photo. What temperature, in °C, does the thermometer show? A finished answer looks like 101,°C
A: 12,°C
